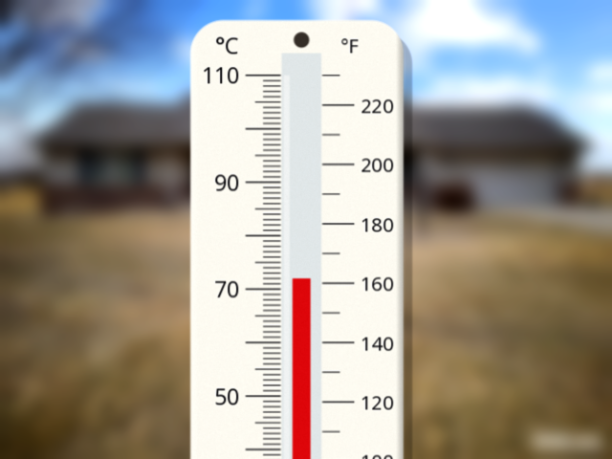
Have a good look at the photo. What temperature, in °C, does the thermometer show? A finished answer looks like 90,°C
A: 72,°C
